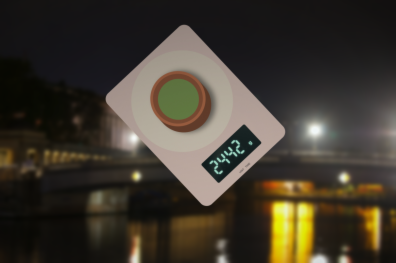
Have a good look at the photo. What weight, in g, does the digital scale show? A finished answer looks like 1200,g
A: 2442,g
